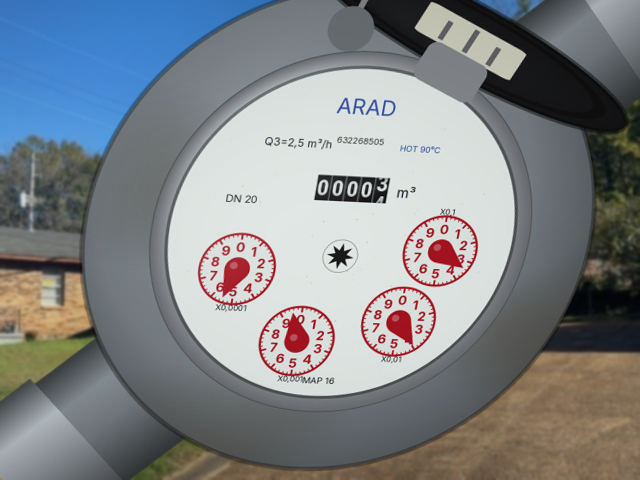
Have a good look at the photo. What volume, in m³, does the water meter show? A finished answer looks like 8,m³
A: 3.3395,m³
